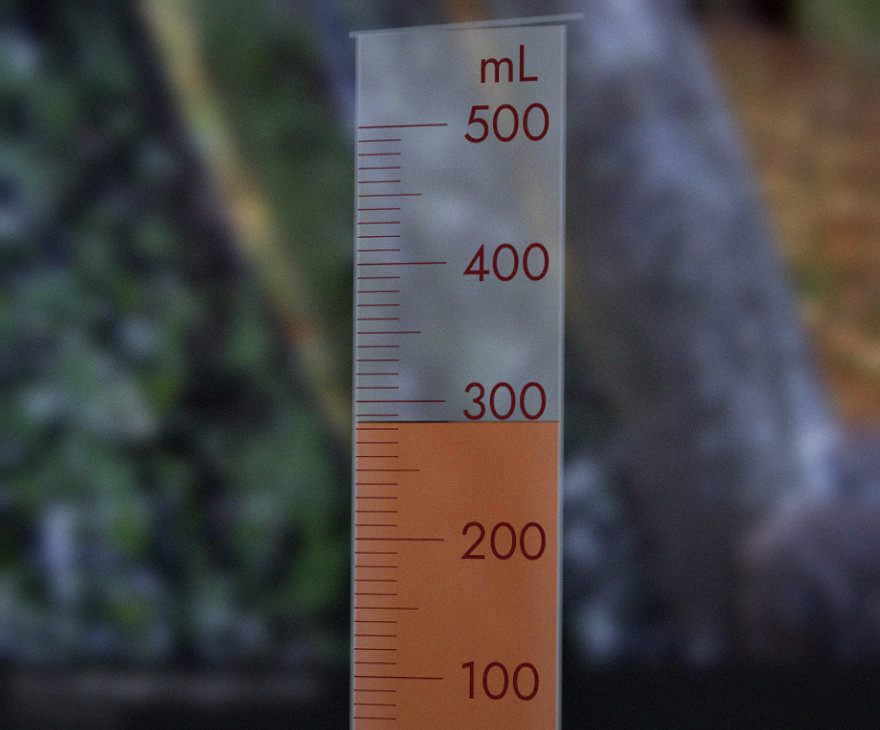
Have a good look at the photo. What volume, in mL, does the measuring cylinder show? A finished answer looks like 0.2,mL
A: 285,mL
